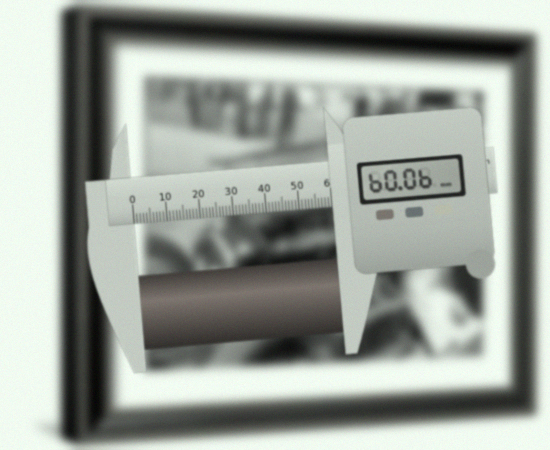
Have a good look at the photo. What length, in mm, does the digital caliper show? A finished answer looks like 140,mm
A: 60.06,mm
